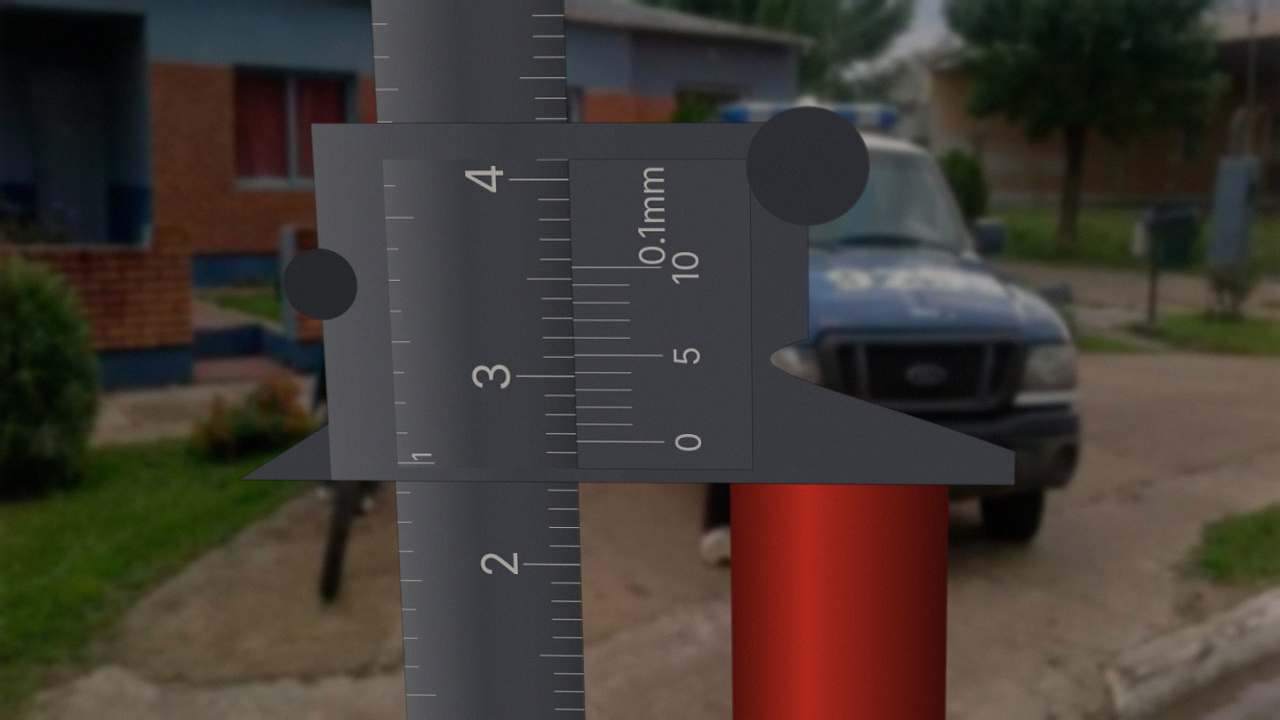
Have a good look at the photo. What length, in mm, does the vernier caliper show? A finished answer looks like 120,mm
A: 26.6,mm
